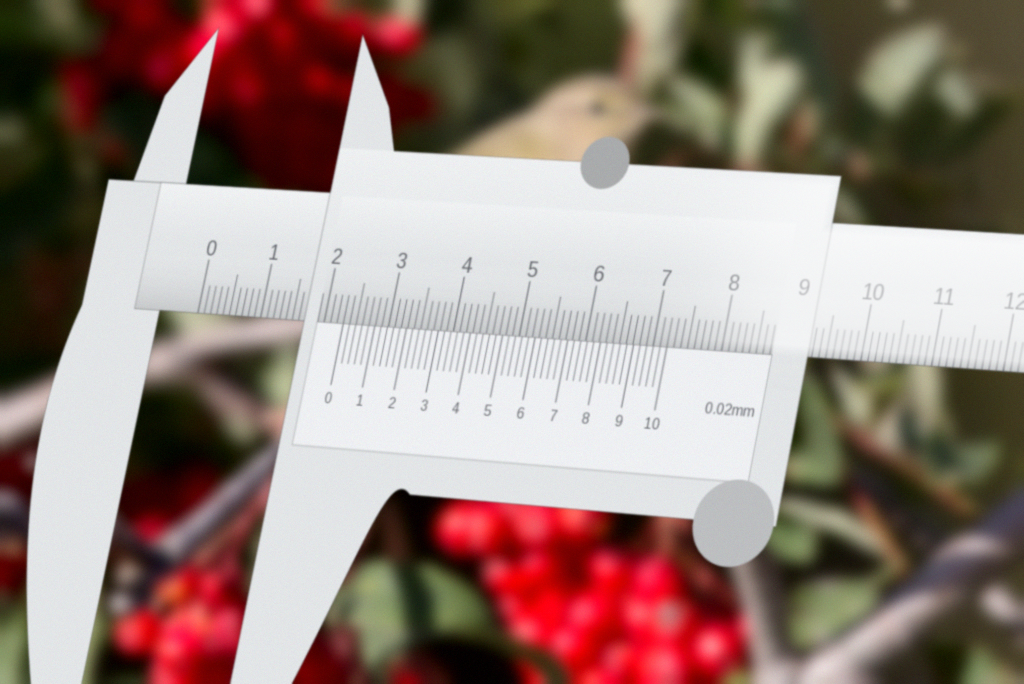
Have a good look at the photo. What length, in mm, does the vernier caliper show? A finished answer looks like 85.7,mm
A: 23.0,mm
